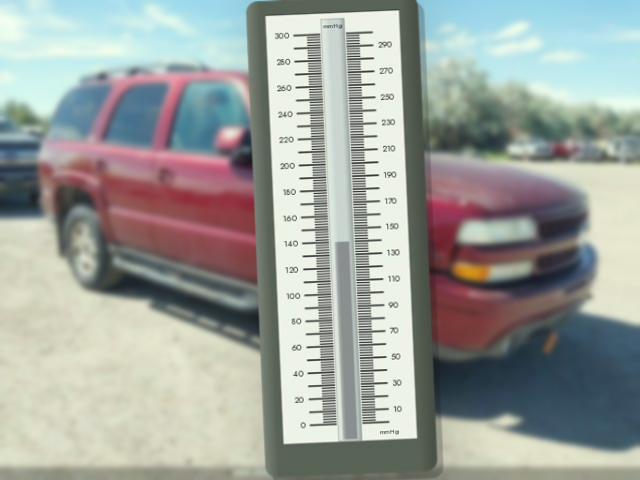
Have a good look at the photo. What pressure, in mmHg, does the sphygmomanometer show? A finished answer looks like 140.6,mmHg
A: 140,mmHg
